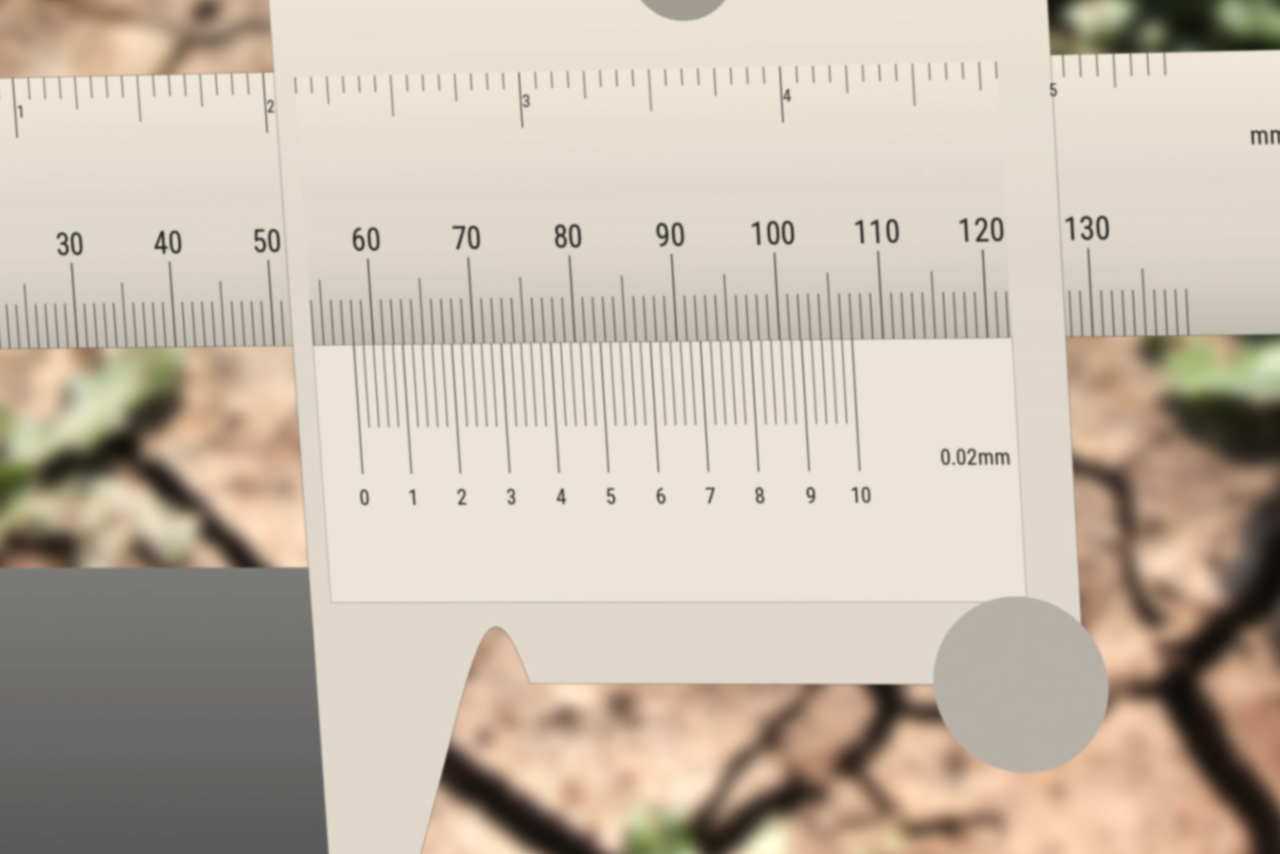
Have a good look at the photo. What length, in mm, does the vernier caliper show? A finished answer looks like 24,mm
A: 58.0,mm
